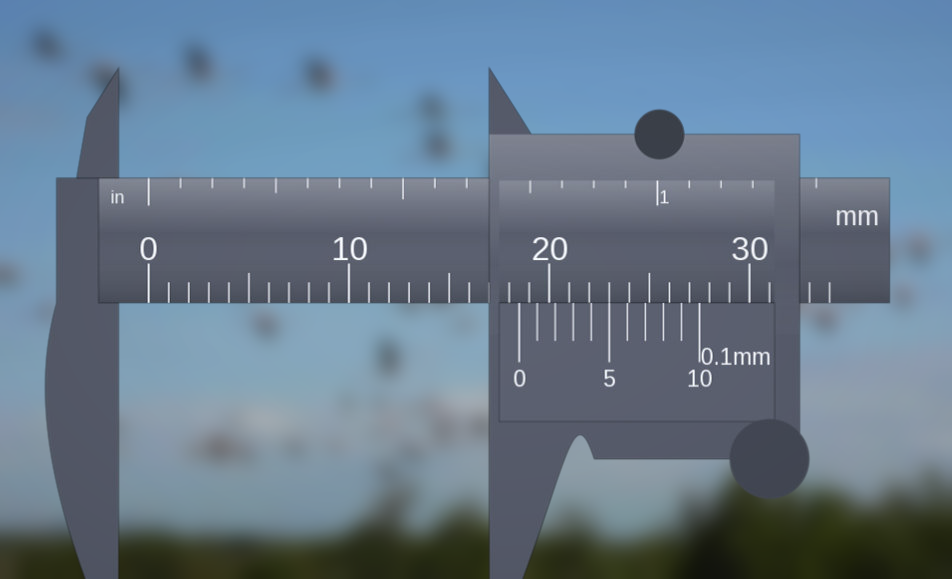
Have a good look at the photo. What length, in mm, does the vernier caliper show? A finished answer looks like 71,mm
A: 18.5,mm
